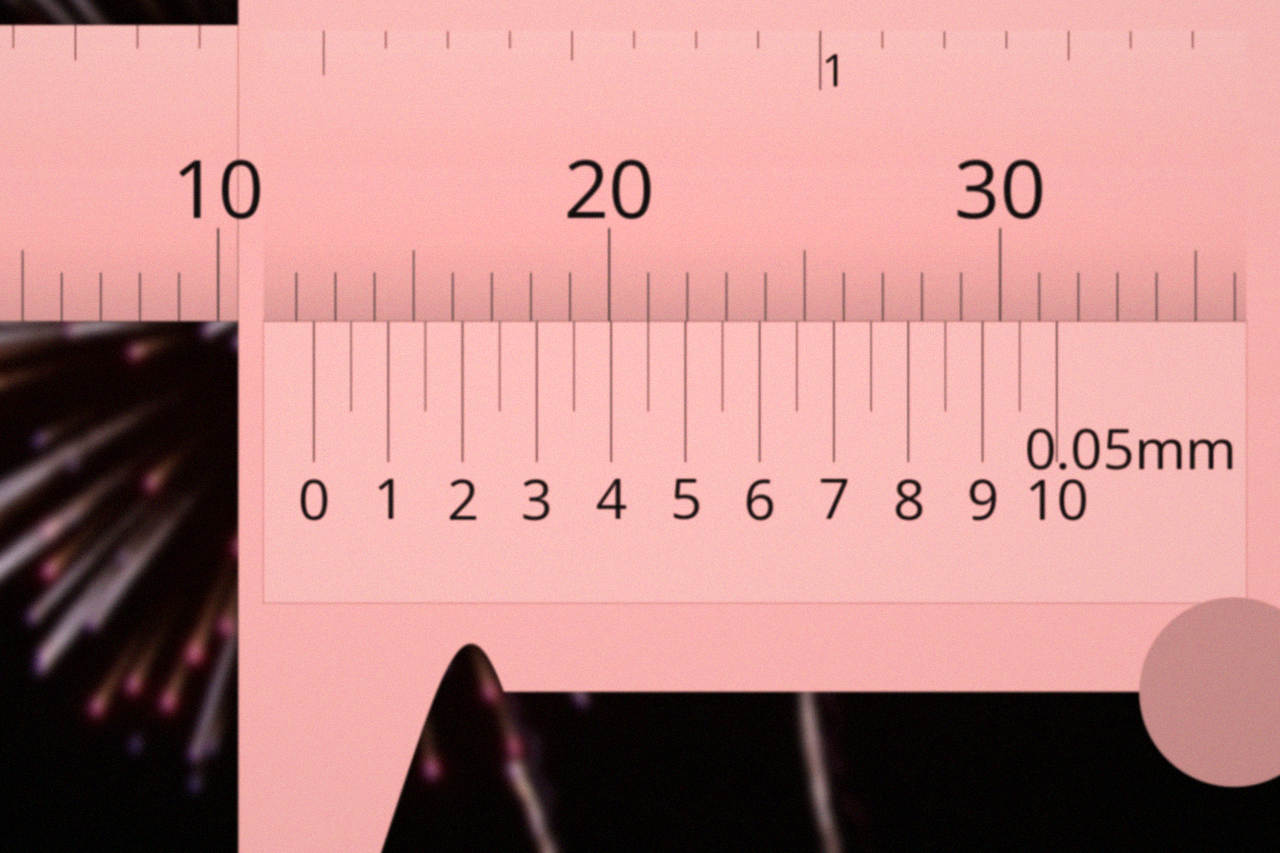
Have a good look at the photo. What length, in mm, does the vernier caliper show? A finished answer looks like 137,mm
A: 12.45,mm
